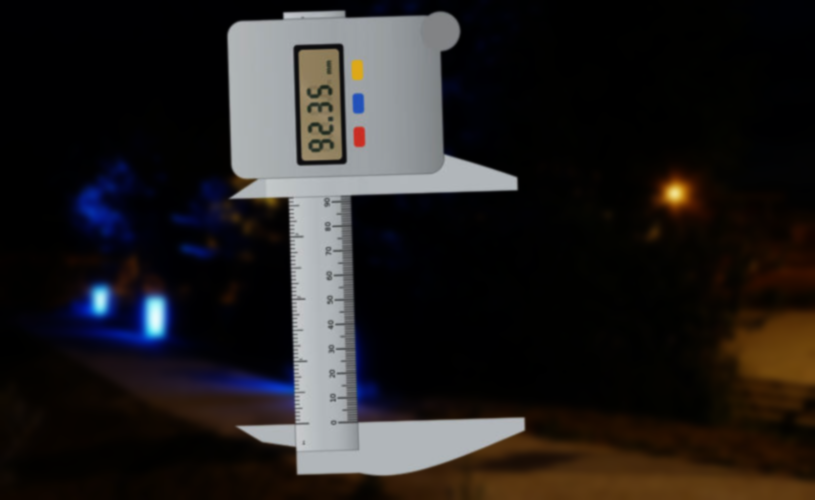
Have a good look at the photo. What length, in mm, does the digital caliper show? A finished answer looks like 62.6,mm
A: 92.35,mm
